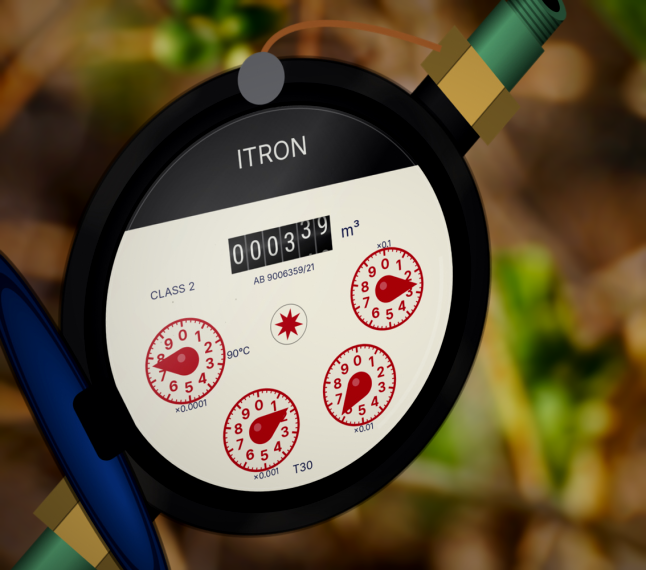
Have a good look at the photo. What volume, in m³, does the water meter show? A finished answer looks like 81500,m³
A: 339.2617,m³
